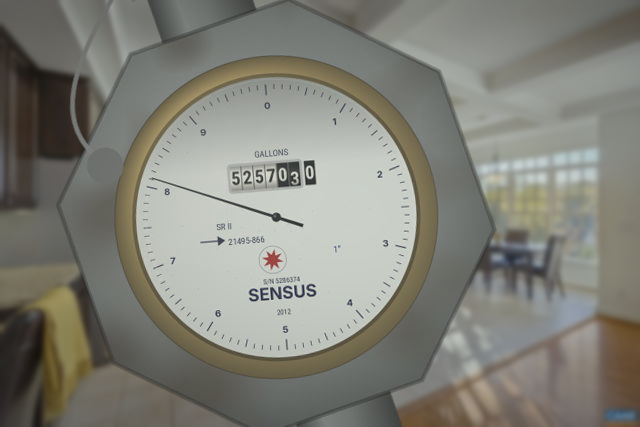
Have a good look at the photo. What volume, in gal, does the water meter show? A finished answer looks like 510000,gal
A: 5257028.1,gal
